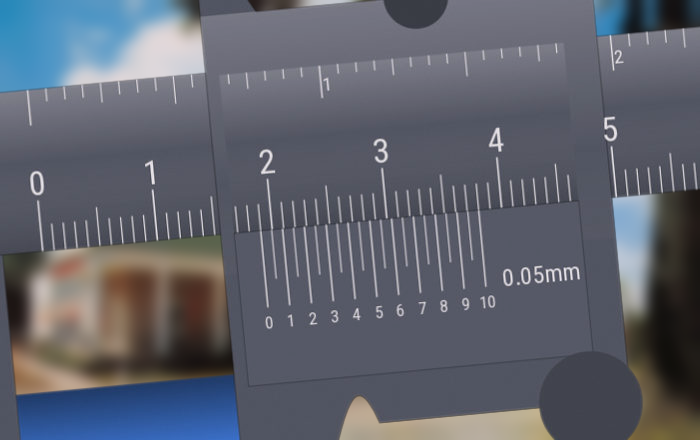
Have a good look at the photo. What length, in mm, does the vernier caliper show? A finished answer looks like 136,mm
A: 19.0,mm
